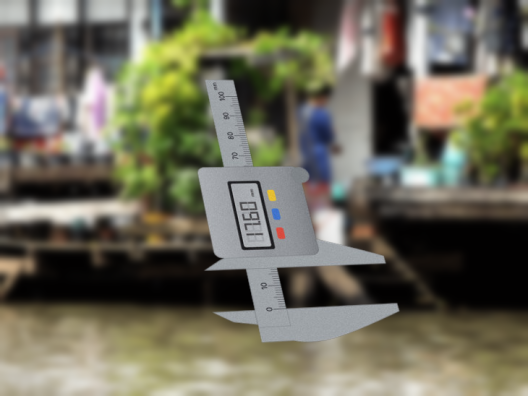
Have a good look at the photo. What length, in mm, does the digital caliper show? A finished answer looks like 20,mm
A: 17.60,mm
